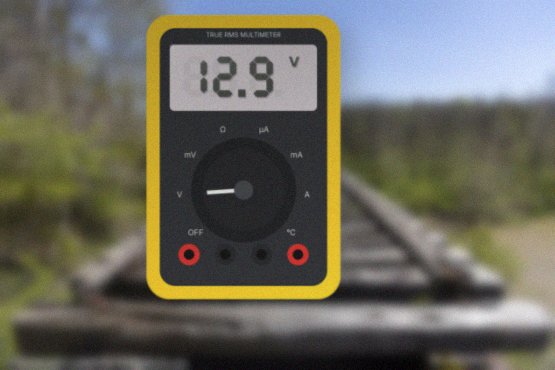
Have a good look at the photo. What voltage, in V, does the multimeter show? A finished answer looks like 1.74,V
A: 12.9,V
